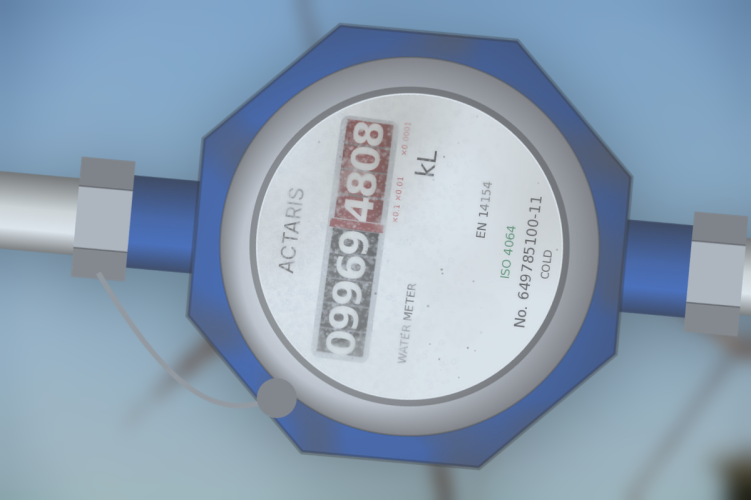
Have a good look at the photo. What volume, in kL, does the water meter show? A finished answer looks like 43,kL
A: 9969.4808,kL
